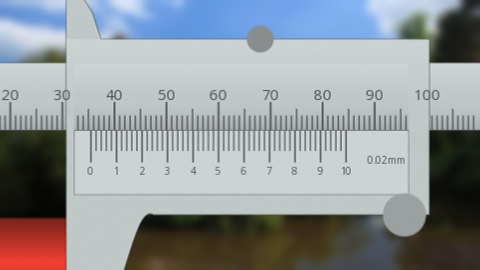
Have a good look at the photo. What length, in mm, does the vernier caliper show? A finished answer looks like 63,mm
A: 35.5,mm
